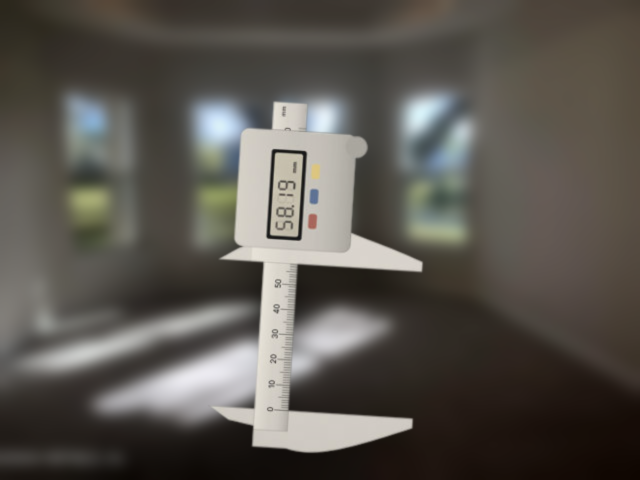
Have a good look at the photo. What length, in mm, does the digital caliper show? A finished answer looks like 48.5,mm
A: 58.19,mm
